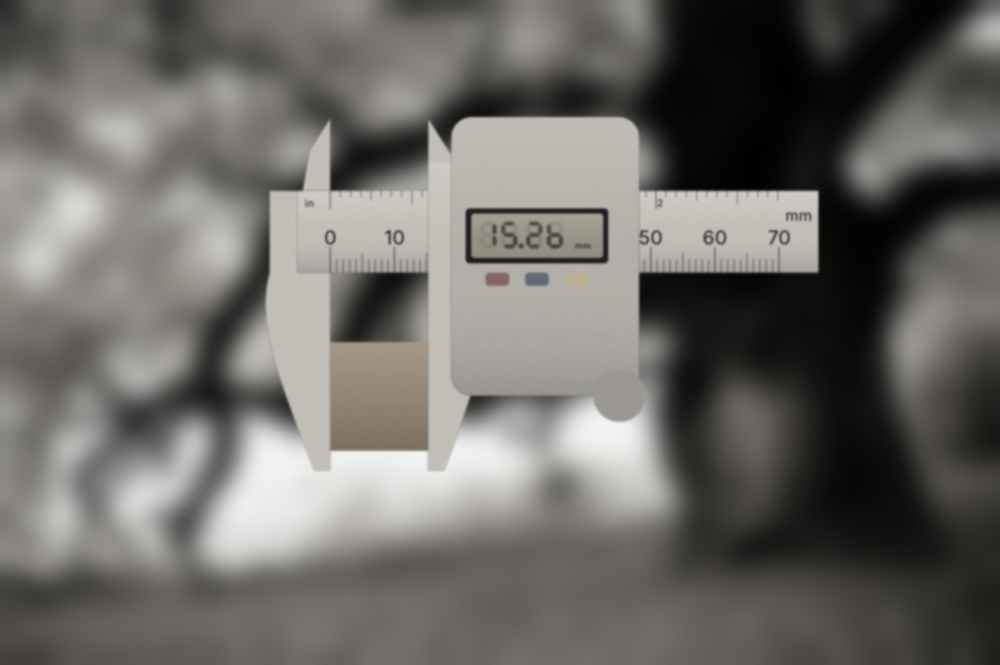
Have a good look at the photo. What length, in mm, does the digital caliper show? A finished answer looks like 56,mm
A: 15.26,mm
